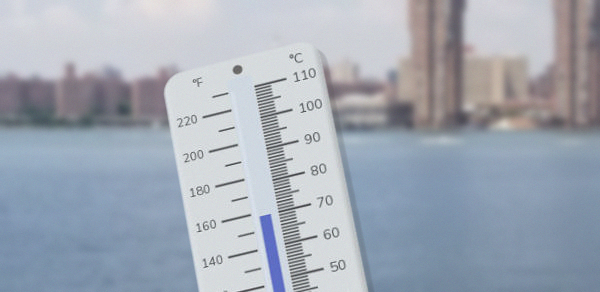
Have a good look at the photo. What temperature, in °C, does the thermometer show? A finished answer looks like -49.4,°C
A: 70,°C
